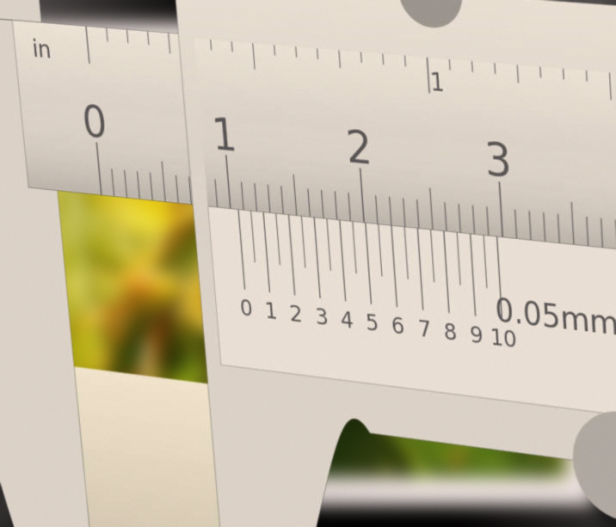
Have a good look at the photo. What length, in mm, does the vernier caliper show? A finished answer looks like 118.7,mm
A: 10.6,mm
